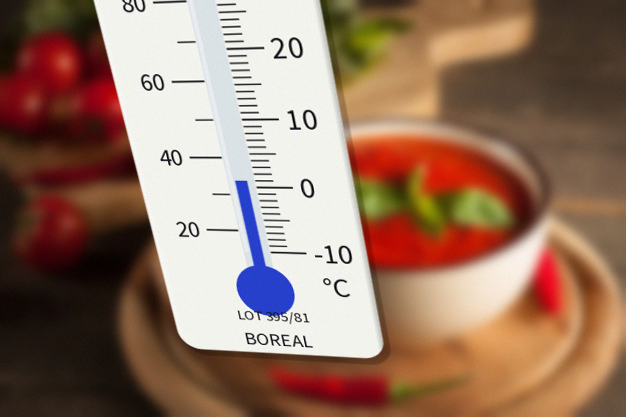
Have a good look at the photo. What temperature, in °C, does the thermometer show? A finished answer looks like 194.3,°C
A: 1,°C
